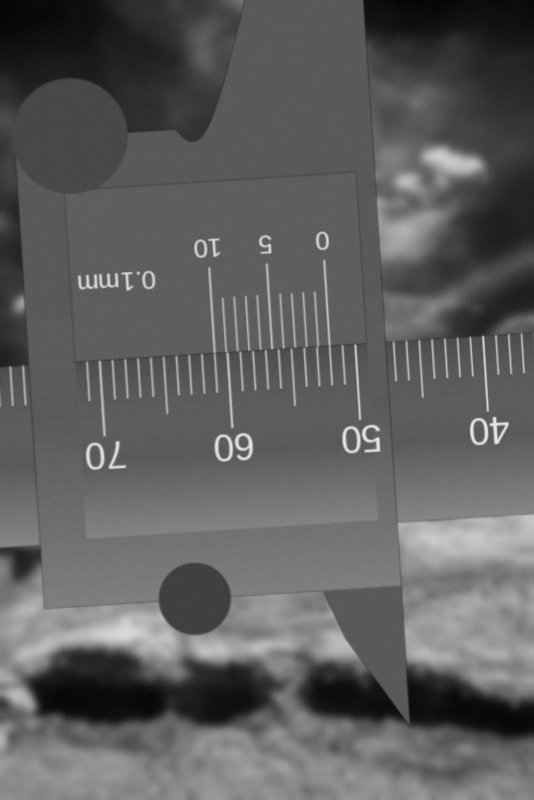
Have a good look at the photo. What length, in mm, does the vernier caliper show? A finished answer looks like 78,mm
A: 52.0,mm
